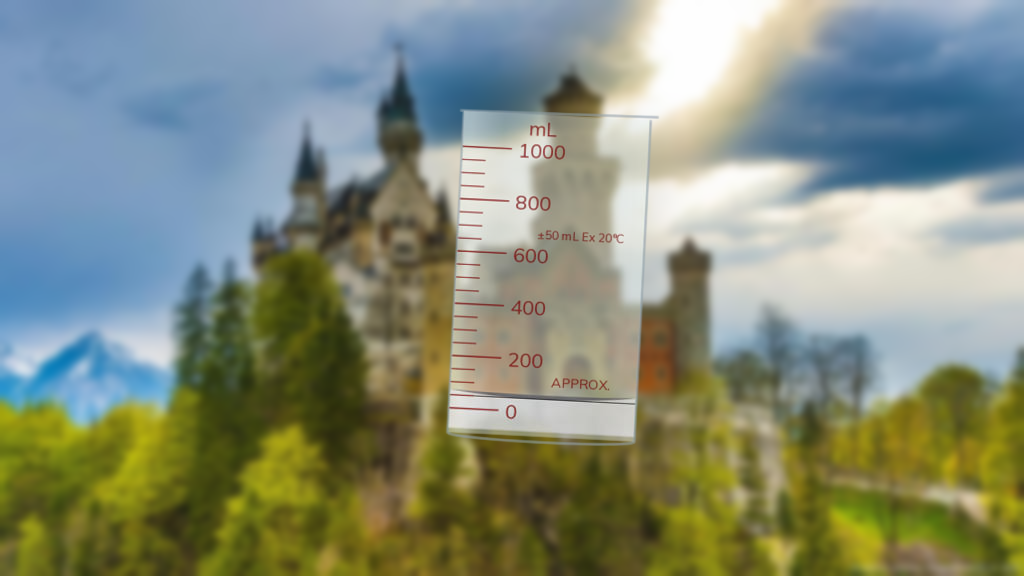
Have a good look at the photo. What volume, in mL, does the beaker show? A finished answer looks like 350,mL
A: 50,mL
